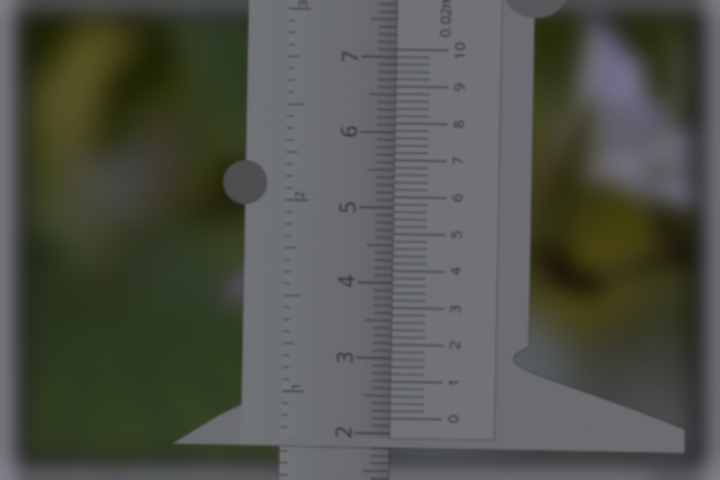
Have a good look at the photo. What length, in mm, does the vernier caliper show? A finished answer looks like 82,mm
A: 22.0,mm
